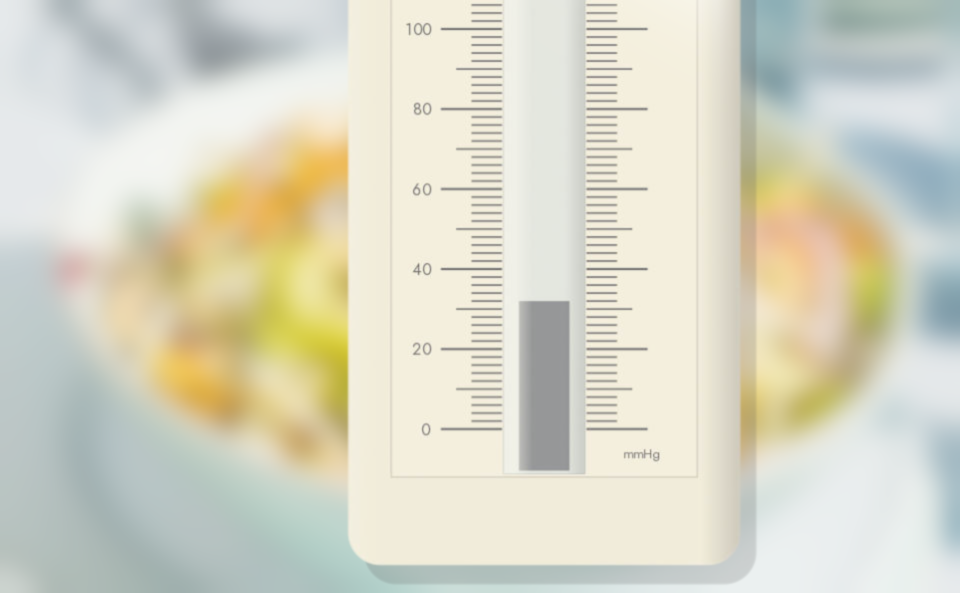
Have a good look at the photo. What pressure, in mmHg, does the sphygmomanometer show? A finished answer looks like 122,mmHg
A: 32,mmHg
